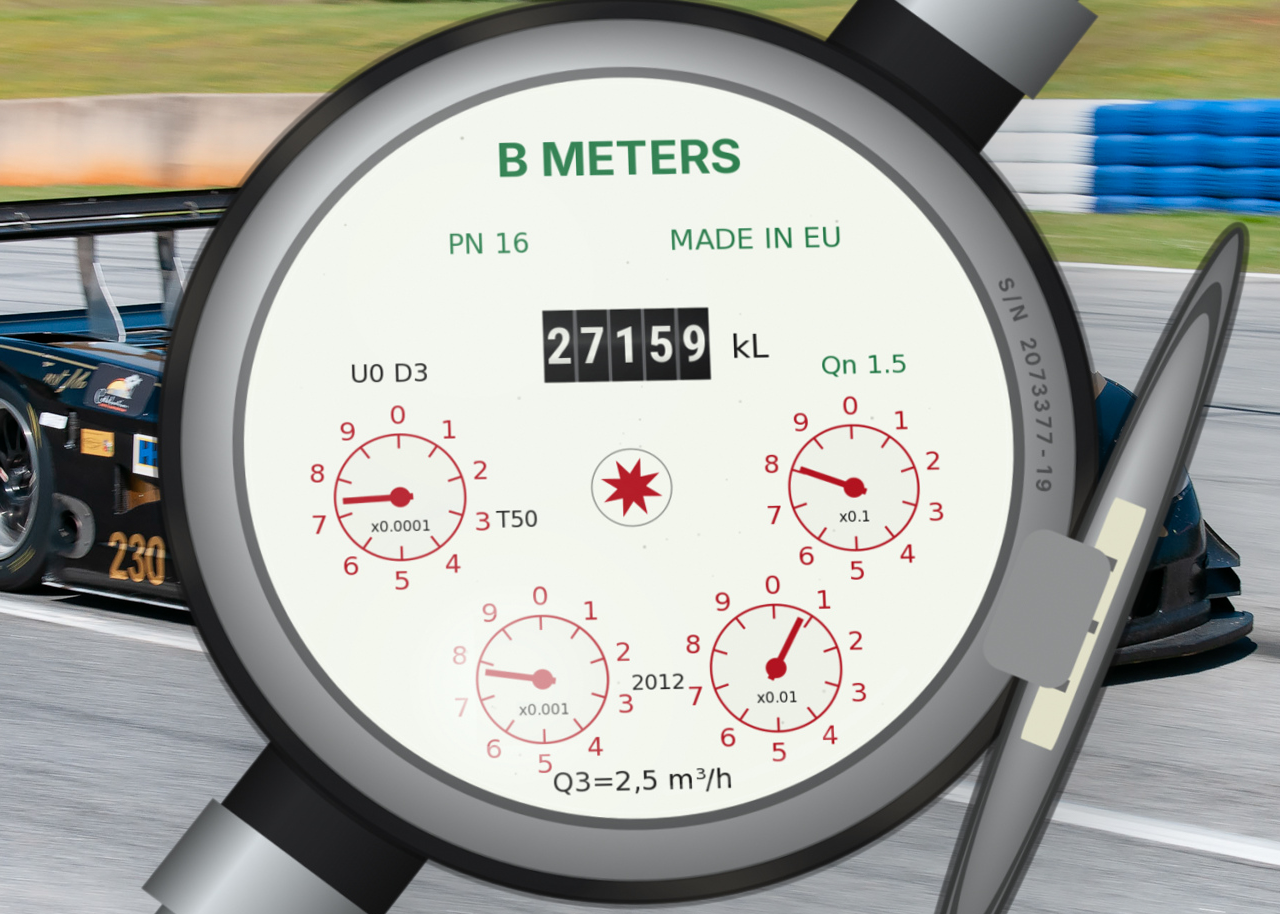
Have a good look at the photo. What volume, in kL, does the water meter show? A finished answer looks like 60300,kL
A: 27159.8077,kL
